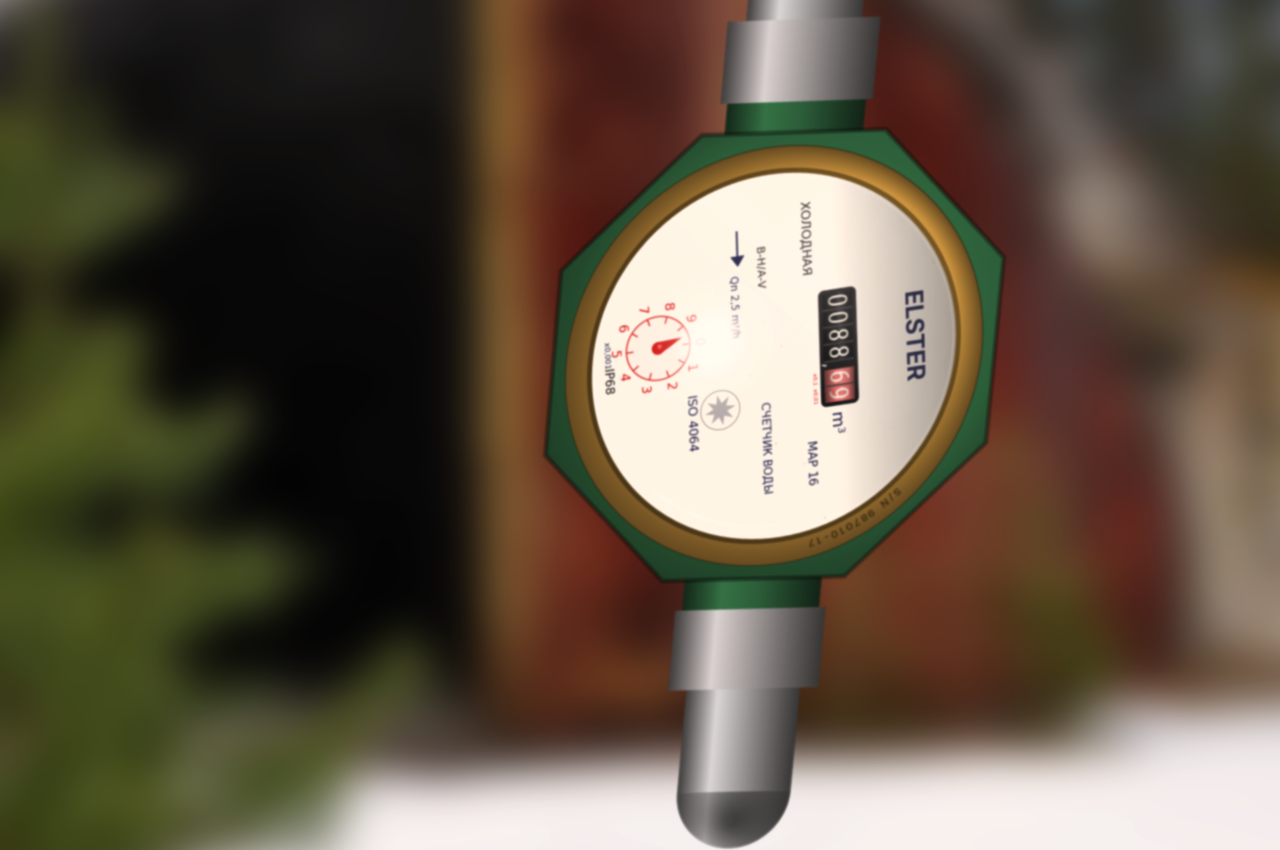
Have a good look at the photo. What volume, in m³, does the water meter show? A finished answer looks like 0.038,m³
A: 88.689,m³
